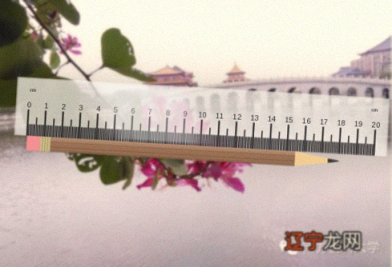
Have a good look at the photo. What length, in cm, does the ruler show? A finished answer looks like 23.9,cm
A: 18,cm
